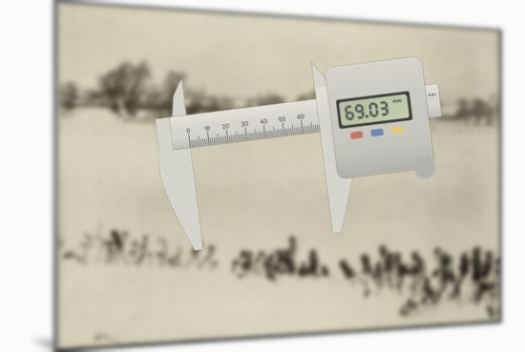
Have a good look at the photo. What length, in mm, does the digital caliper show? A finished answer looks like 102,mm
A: 69.03,mm
